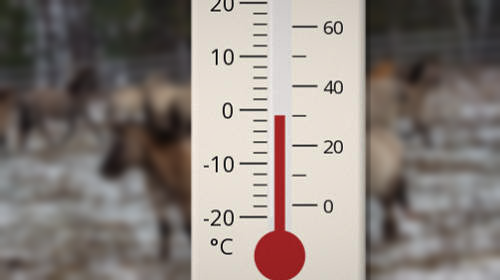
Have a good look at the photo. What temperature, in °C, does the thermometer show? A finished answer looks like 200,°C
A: -1,°C
